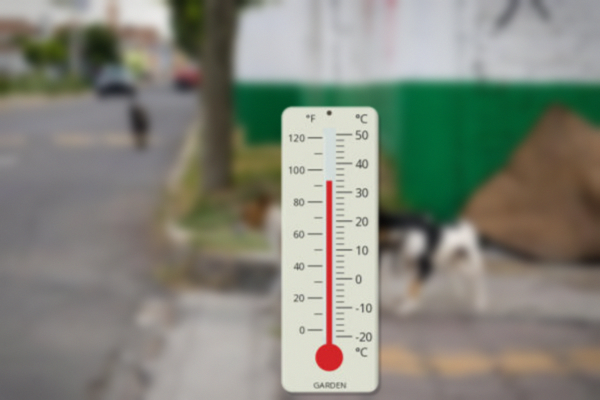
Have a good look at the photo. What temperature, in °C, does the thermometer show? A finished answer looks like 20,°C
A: 34,°C
